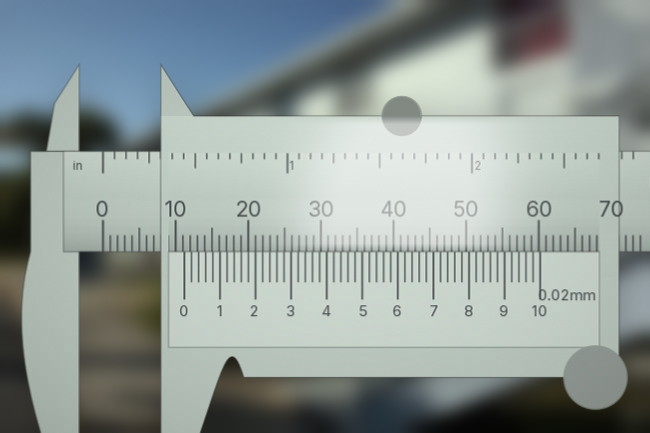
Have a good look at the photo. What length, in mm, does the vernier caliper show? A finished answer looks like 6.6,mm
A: 11.2,mm
